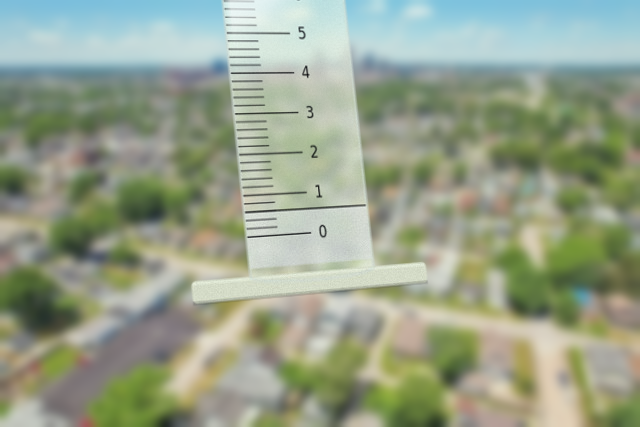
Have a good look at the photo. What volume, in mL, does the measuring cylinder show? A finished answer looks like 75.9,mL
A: 0.6,mL
